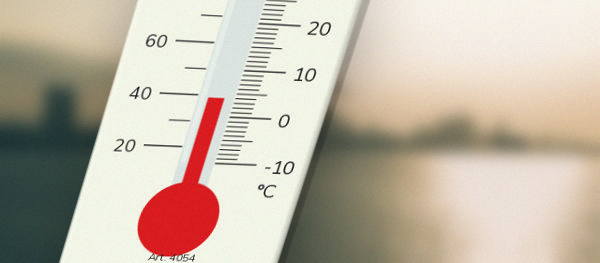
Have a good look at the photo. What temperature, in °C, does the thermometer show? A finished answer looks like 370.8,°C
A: 4,°C
